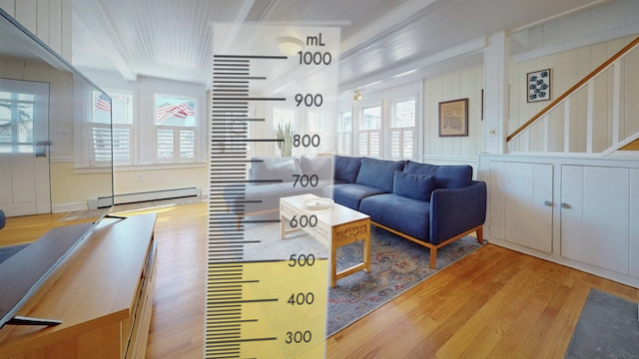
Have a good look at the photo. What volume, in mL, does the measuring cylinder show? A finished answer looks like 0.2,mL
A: 500,mL
